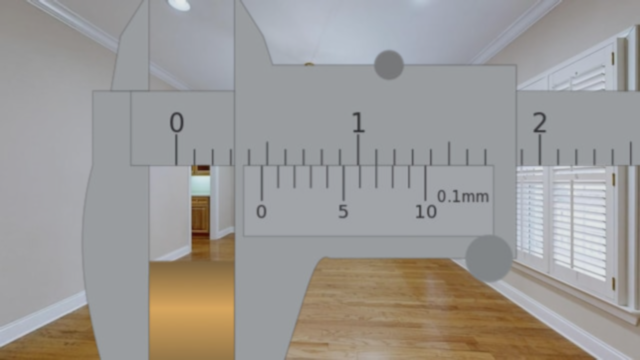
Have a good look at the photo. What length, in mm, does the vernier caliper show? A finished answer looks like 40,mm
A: 4.7,mm
